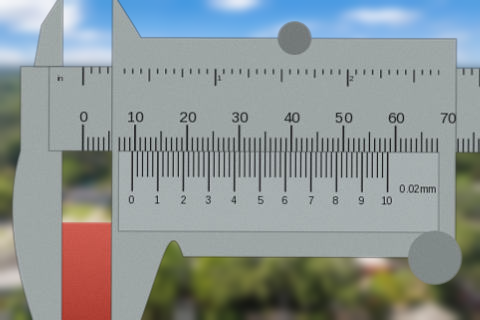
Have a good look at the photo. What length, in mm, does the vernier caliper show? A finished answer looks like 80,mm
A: 9.5,mm
